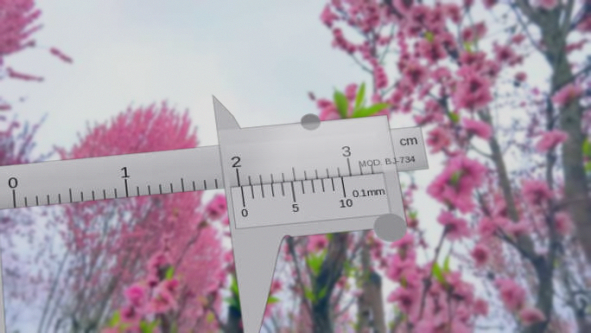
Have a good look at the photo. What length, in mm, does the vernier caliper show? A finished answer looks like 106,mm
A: 20.2,mm
